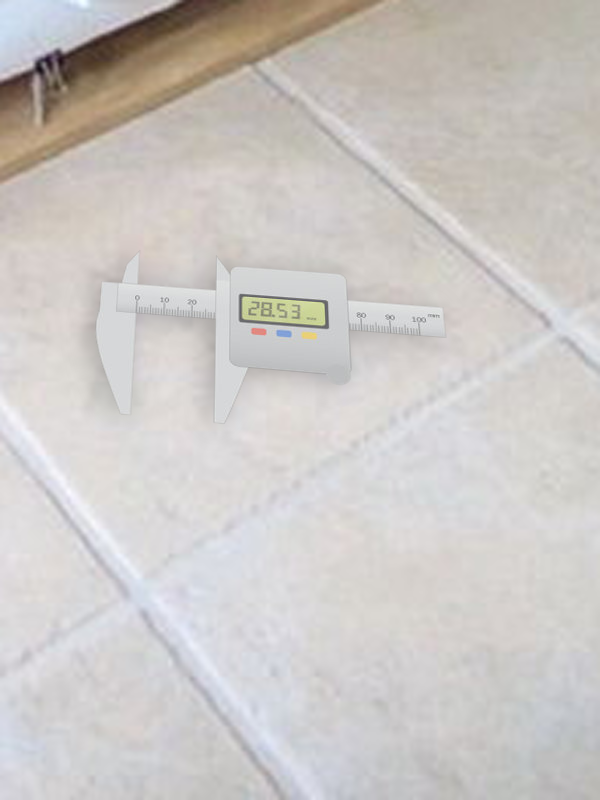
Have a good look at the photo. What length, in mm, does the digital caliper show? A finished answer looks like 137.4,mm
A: 28.53,mm
